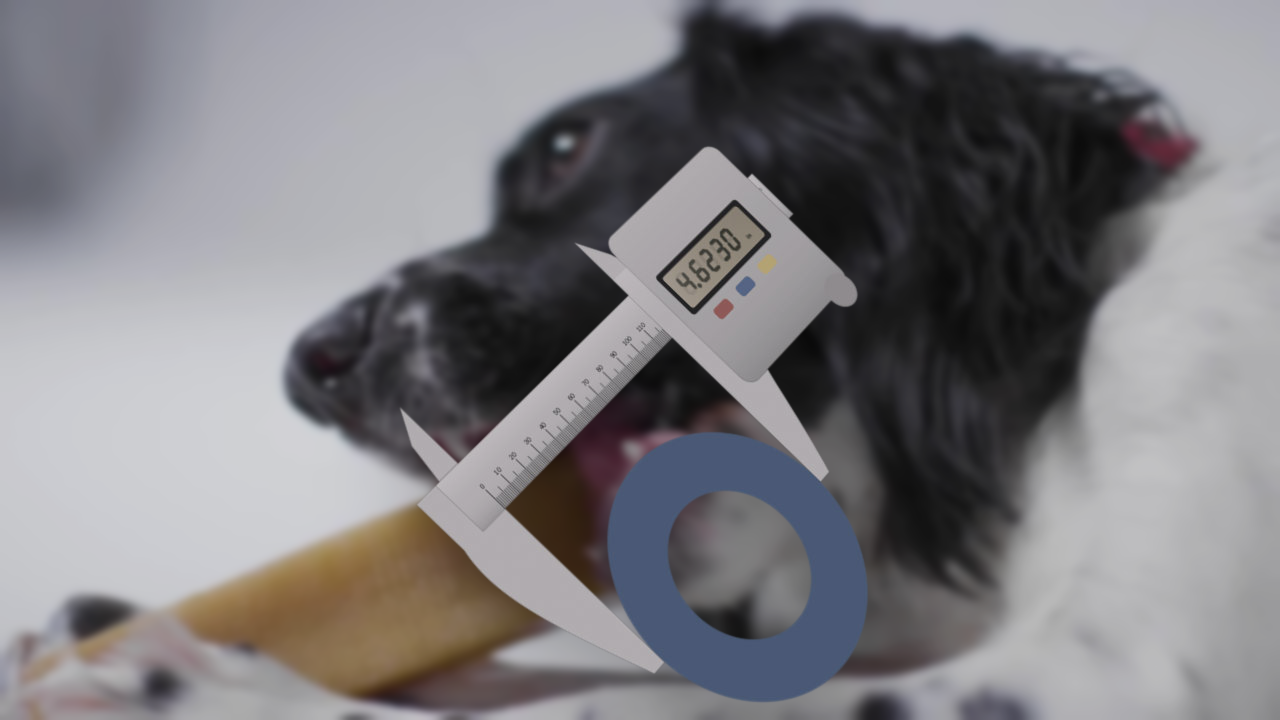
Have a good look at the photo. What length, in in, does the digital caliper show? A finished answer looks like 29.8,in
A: 4.6230,in
